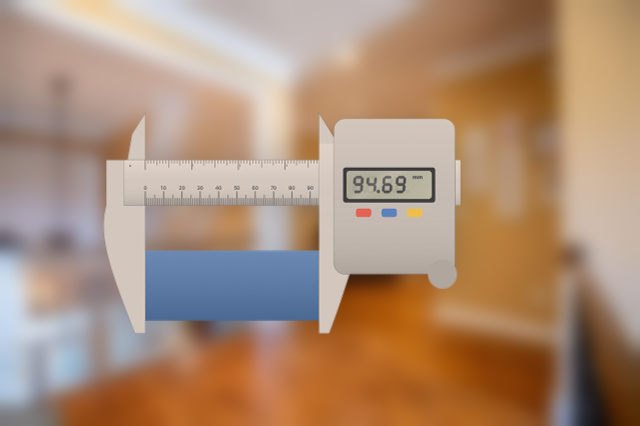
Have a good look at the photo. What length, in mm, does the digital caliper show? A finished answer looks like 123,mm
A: 94.69,mm
